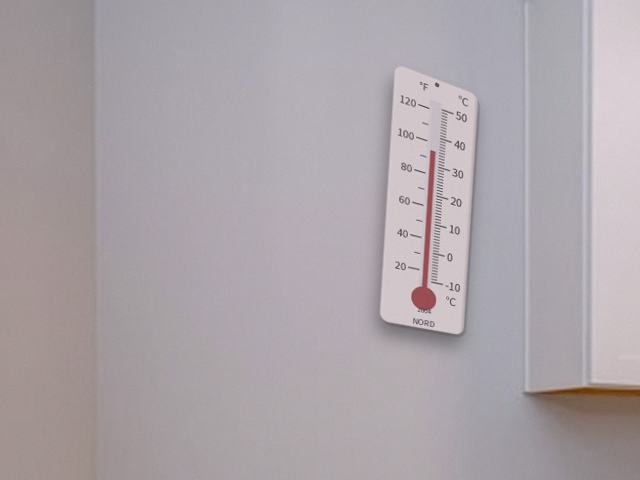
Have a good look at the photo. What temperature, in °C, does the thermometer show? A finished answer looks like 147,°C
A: 35,°C
